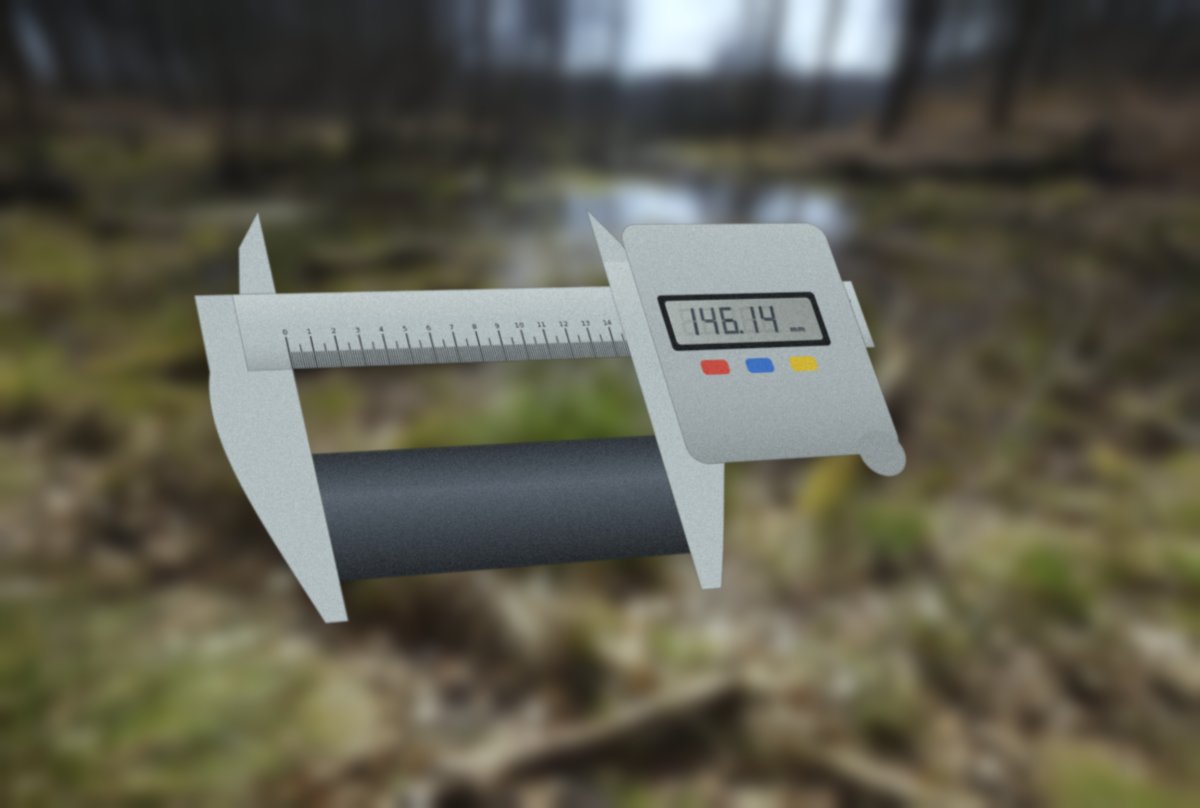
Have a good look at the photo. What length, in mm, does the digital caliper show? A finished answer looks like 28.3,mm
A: 146.14,mm
